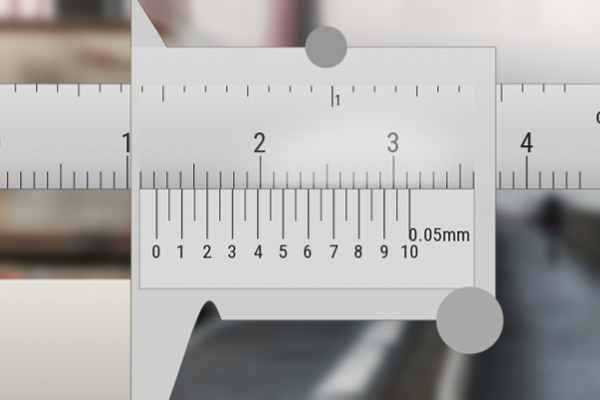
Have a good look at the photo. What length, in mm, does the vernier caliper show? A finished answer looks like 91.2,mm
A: 12.2,mm
